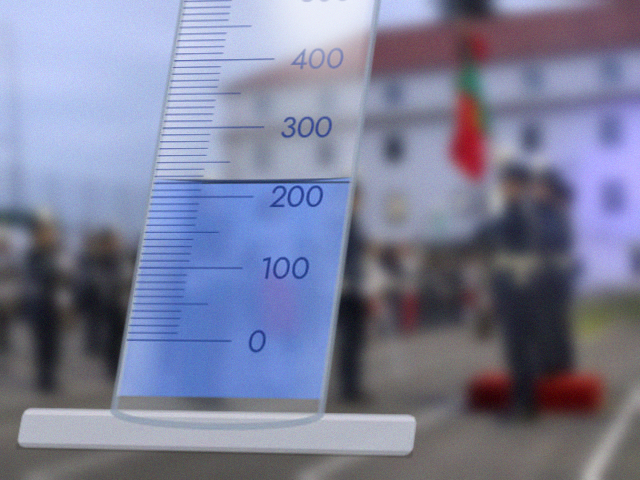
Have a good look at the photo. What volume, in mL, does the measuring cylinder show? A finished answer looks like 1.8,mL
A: 220,mL
